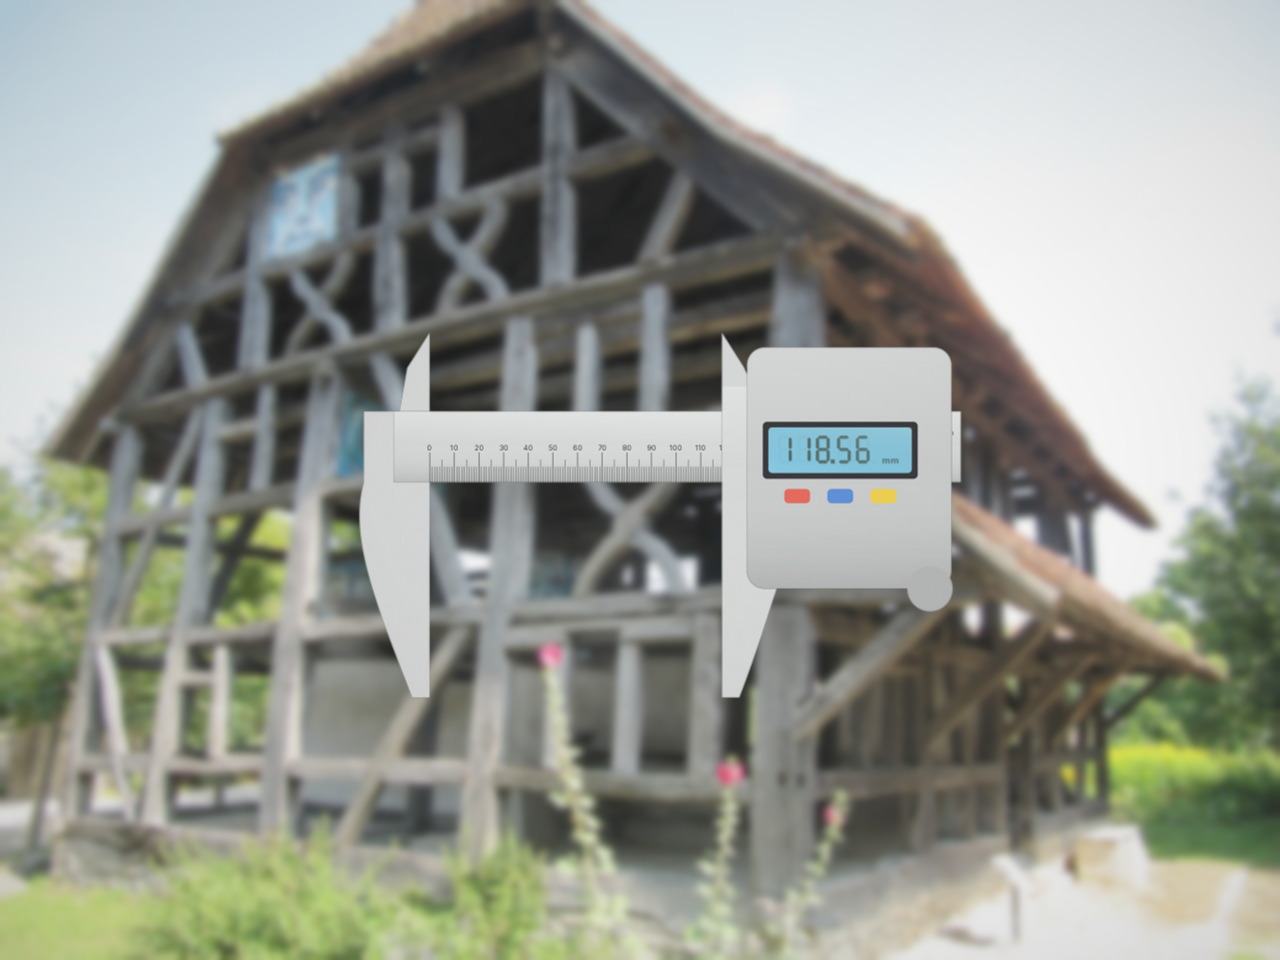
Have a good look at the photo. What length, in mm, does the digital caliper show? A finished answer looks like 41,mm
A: 118.56,mm
